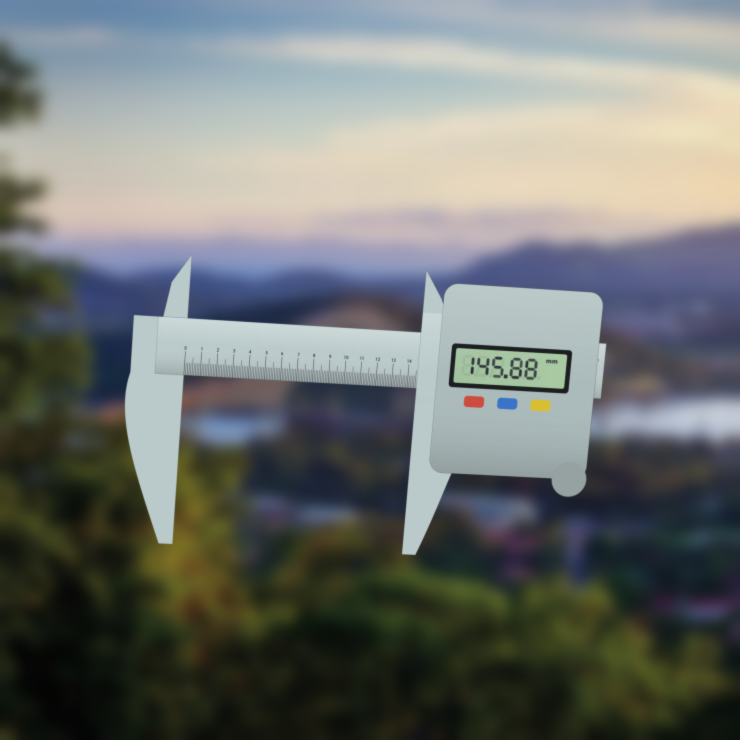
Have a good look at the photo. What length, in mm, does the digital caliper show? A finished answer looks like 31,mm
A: 145.88,mm
